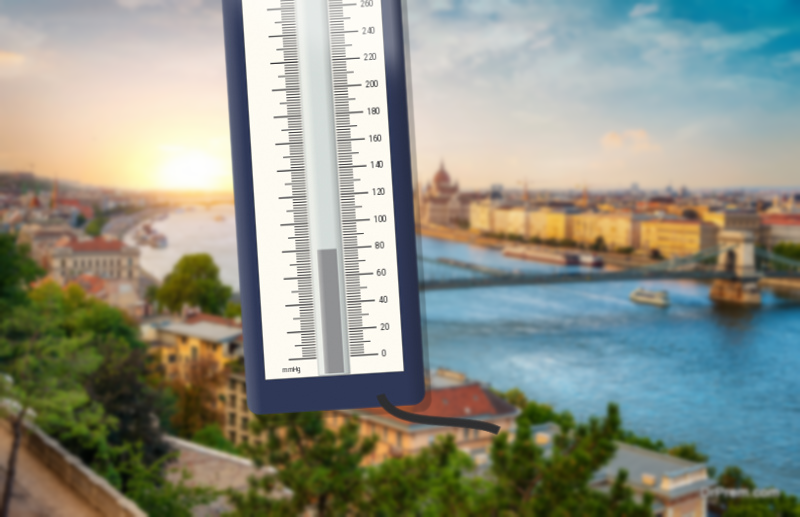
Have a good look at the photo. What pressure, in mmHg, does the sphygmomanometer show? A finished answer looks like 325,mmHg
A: 80,mmHg
